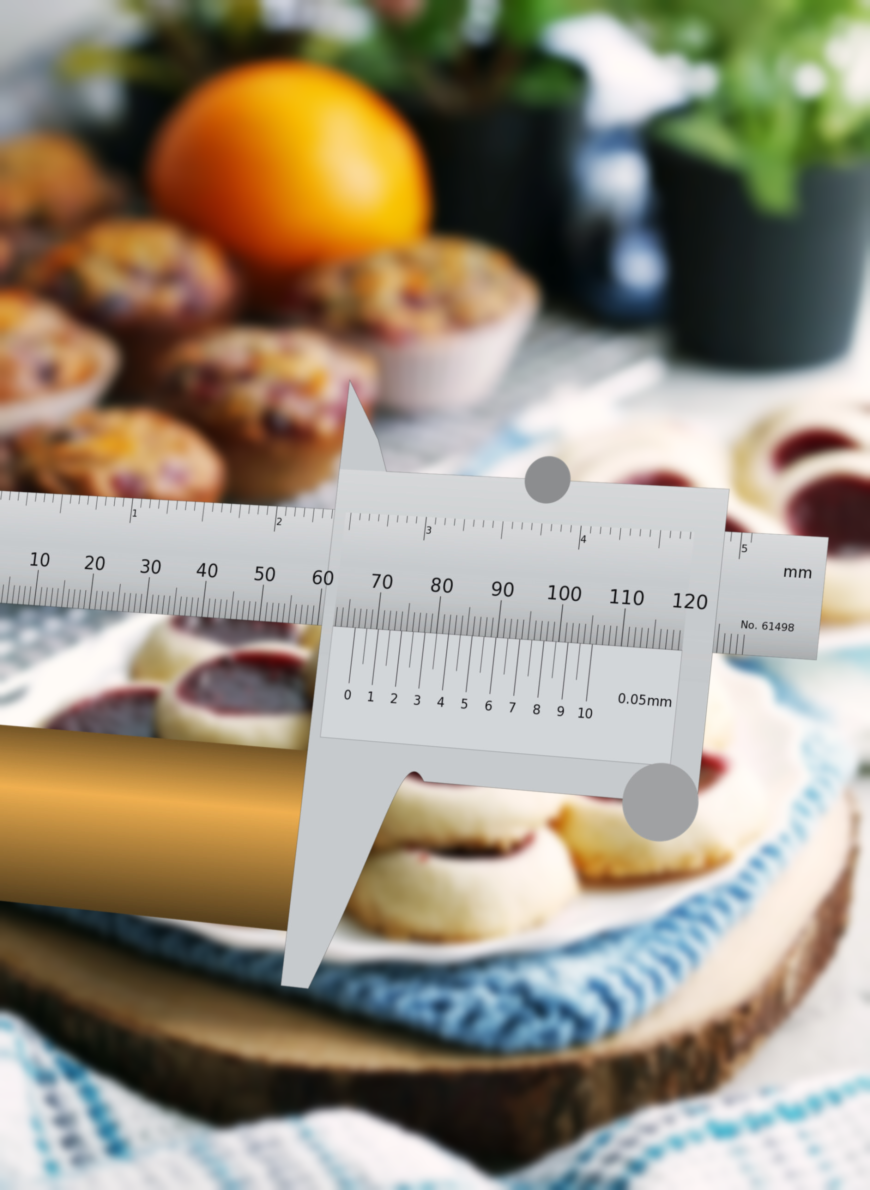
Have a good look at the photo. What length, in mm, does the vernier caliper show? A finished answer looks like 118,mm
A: 66.4,mm
